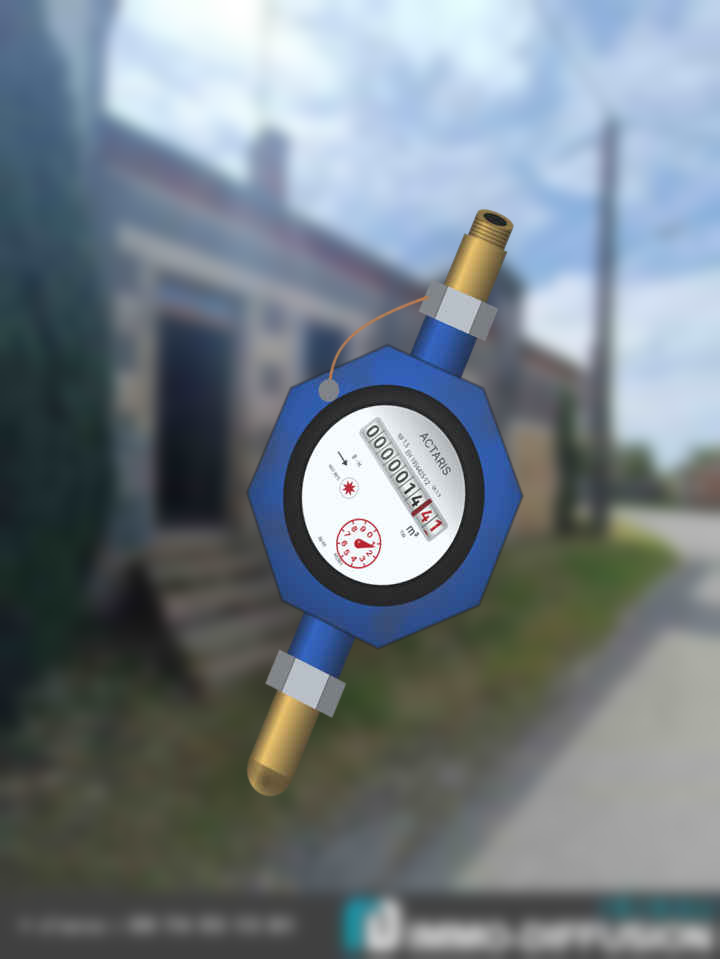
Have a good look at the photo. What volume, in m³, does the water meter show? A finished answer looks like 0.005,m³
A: 14.411,m³
